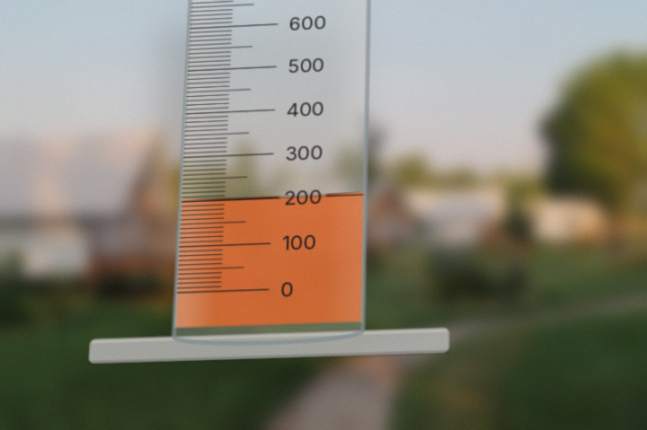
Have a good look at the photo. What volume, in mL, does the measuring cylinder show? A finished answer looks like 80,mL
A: 200,mL
